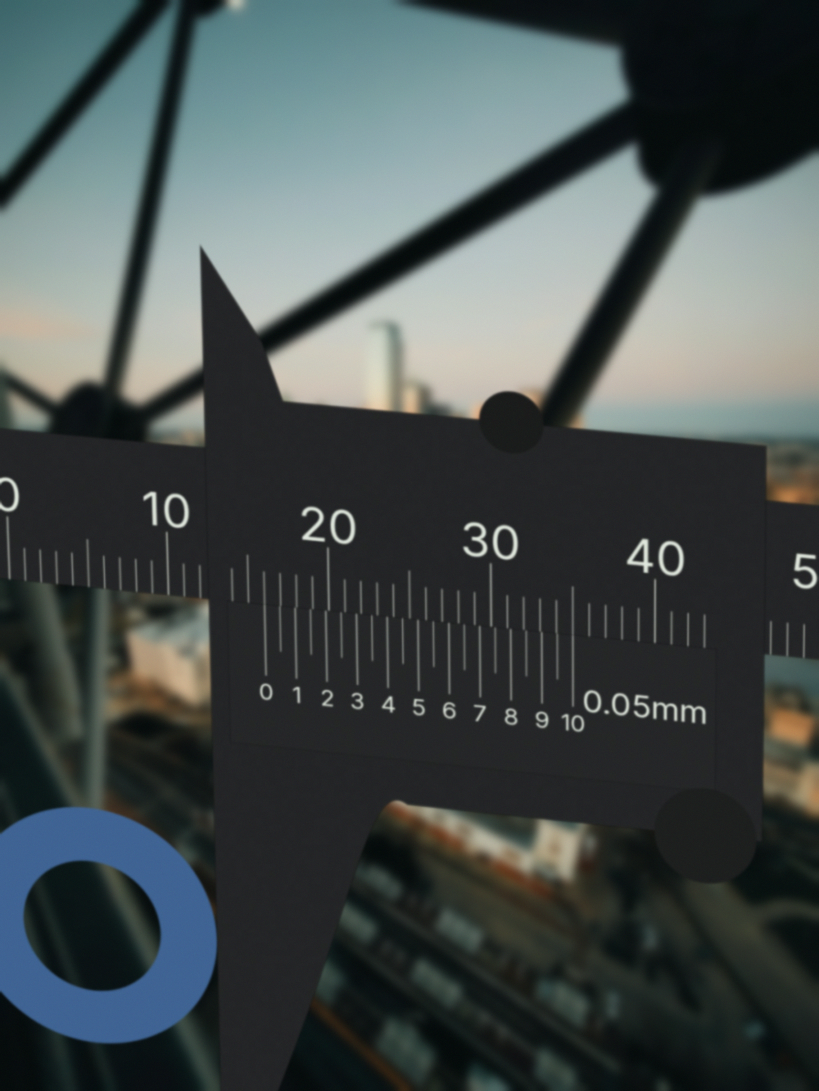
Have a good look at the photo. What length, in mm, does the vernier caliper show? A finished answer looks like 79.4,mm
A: 16.0,mm
